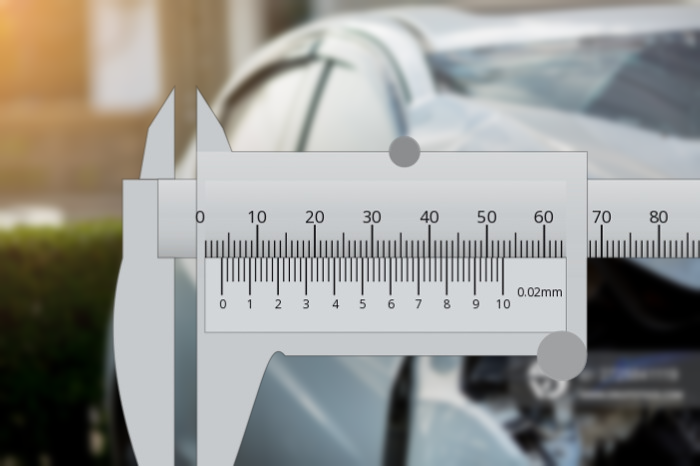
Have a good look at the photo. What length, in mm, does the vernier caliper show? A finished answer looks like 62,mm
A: 3.8,mm
